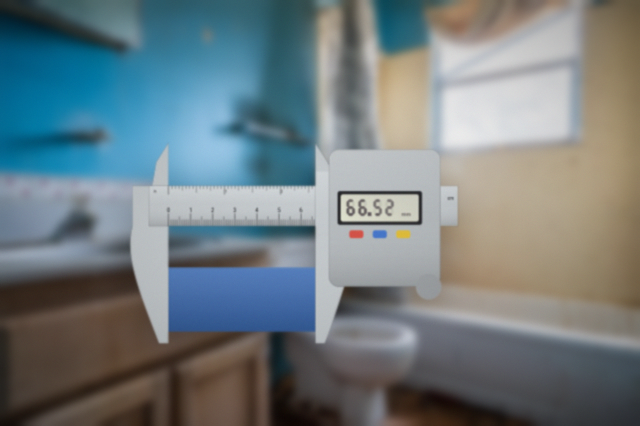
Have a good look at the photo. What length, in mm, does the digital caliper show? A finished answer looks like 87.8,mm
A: 66.52,mm
